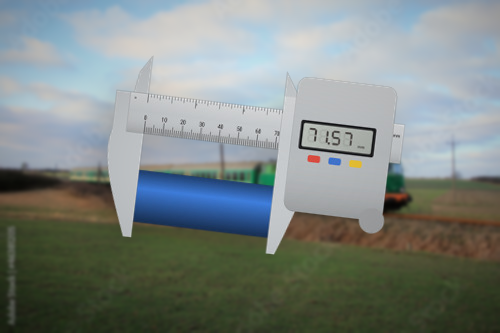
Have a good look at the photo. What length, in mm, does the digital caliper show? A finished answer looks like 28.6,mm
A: 71.57,mm
